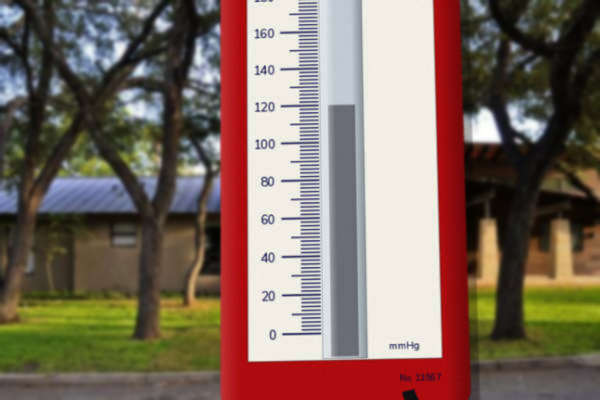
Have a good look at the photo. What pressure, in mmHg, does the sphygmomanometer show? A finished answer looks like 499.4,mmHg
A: 120,mmHg
